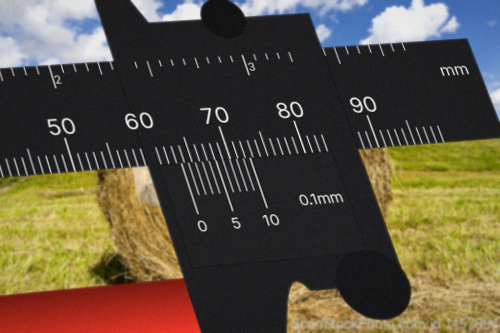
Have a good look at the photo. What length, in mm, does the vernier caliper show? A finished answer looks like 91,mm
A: 63.6,mm
